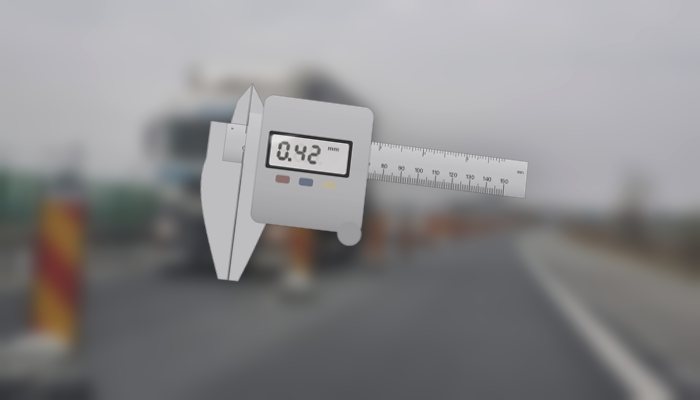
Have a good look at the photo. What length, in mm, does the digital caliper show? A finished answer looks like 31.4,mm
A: 0.42,mm
